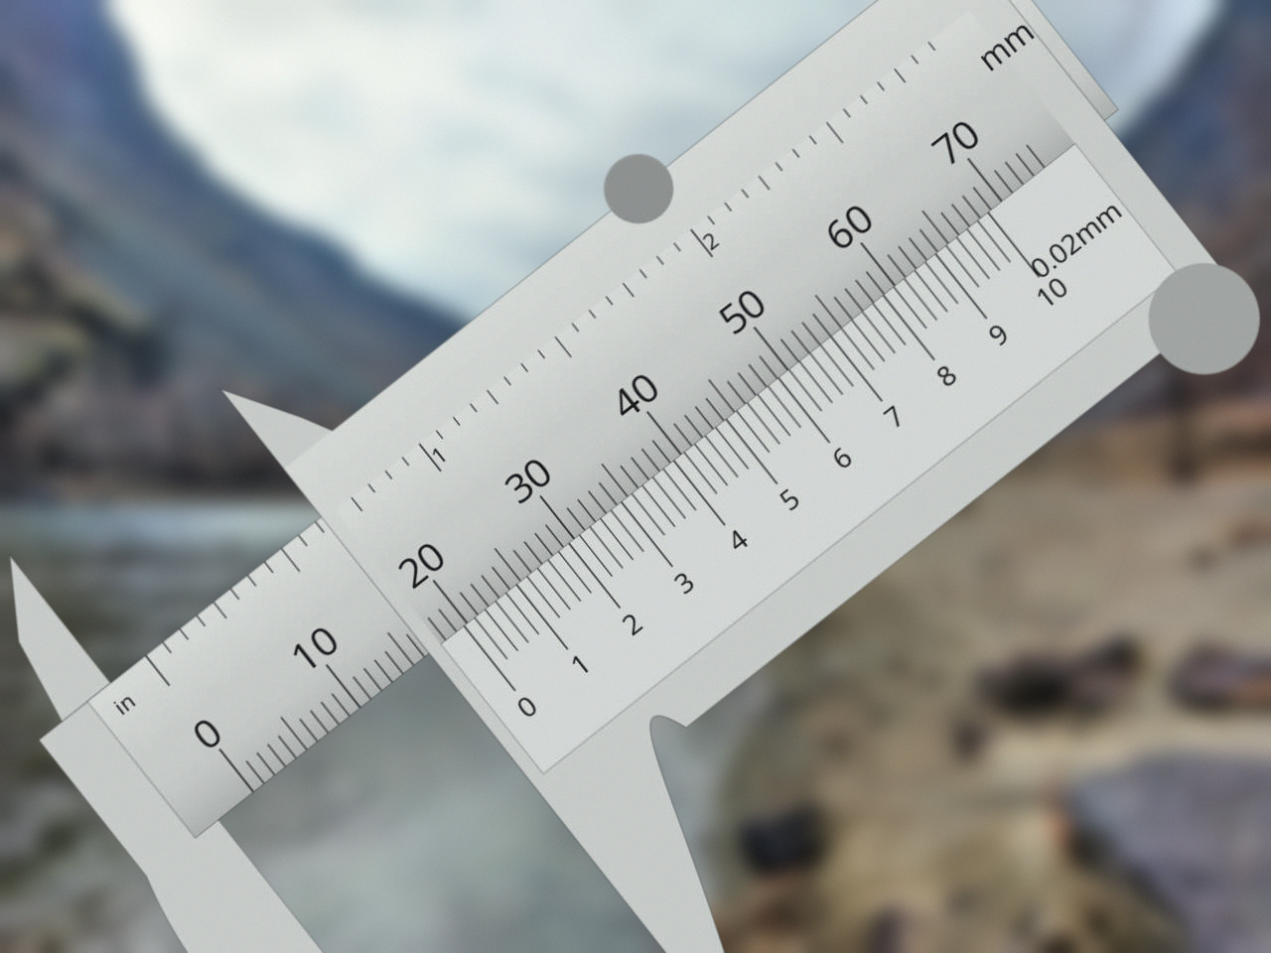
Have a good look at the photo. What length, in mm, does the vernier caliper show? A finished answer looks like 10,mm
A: 19.7,mm
